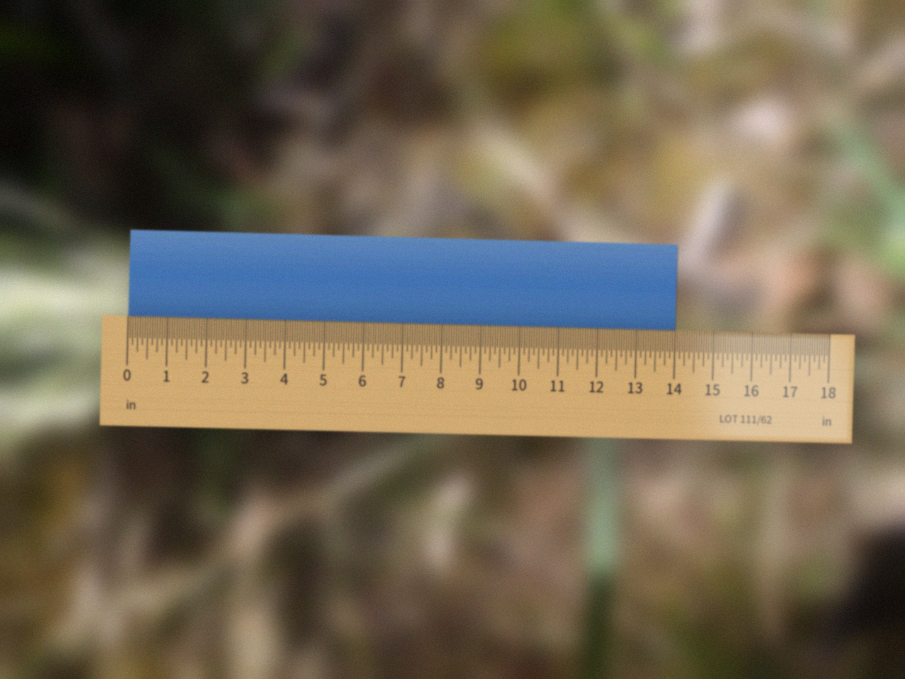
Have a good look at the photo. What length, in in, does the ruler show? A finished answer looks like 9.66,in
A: 14,in
